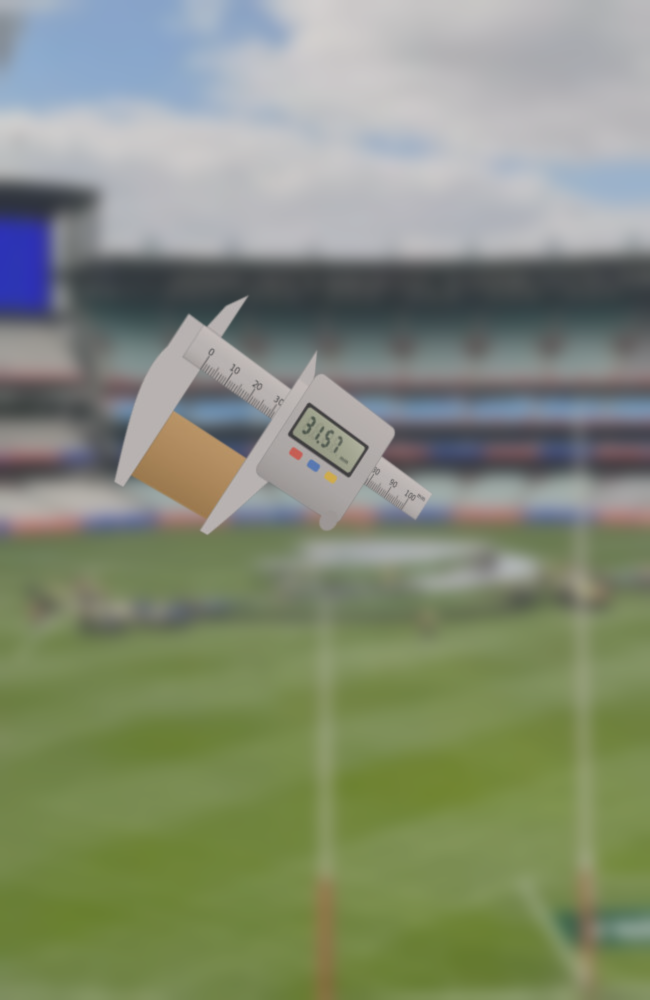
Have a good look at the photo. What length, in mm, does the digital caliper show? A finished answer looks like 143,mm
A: 31.57,mm
